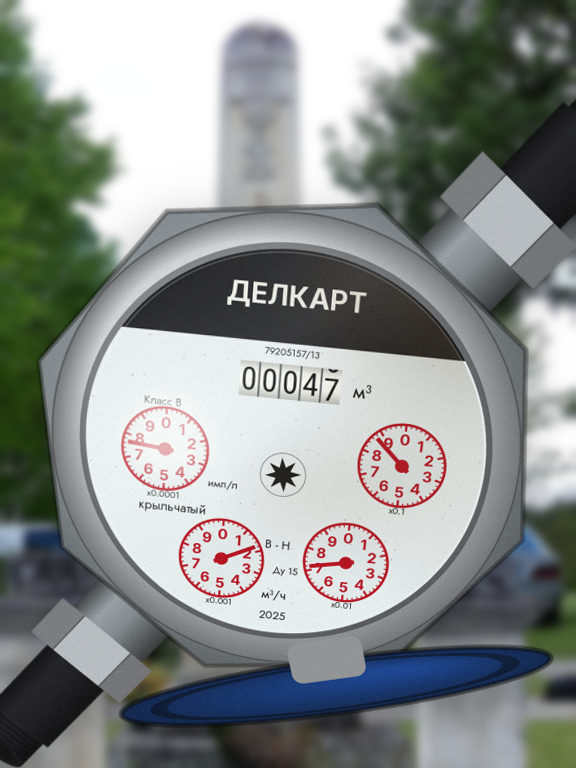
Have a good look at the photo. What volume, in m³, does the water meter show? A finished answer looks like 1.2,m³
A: 46.8717,m³
